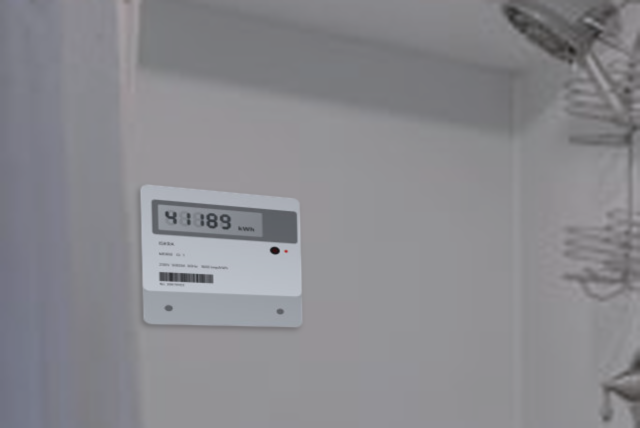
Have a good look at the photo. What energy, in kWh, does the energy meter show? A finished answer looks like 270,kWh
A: 41189,kWh
